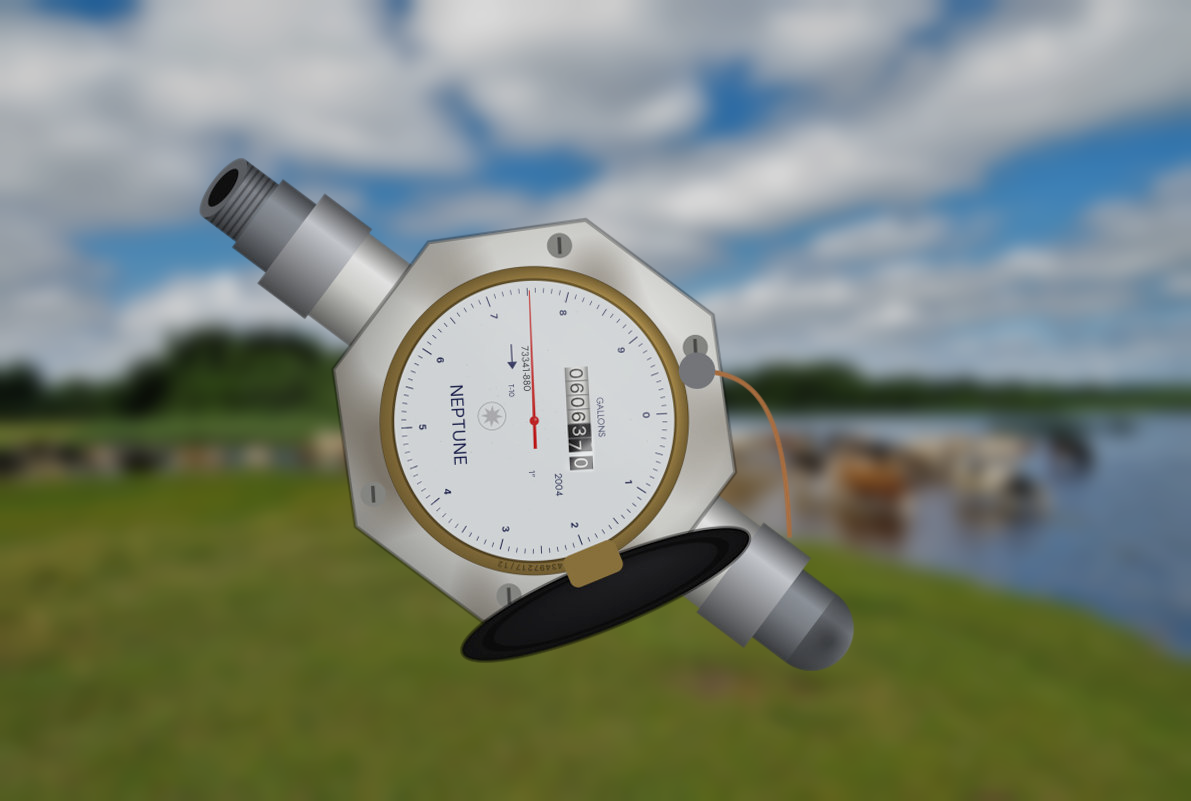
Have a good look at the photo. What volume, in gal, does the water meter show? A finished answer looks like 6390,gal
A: 606367.5,gal
